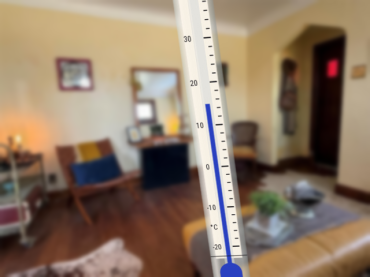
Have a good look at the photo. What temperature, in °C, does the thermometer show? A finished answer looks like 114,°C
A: 15,°C
